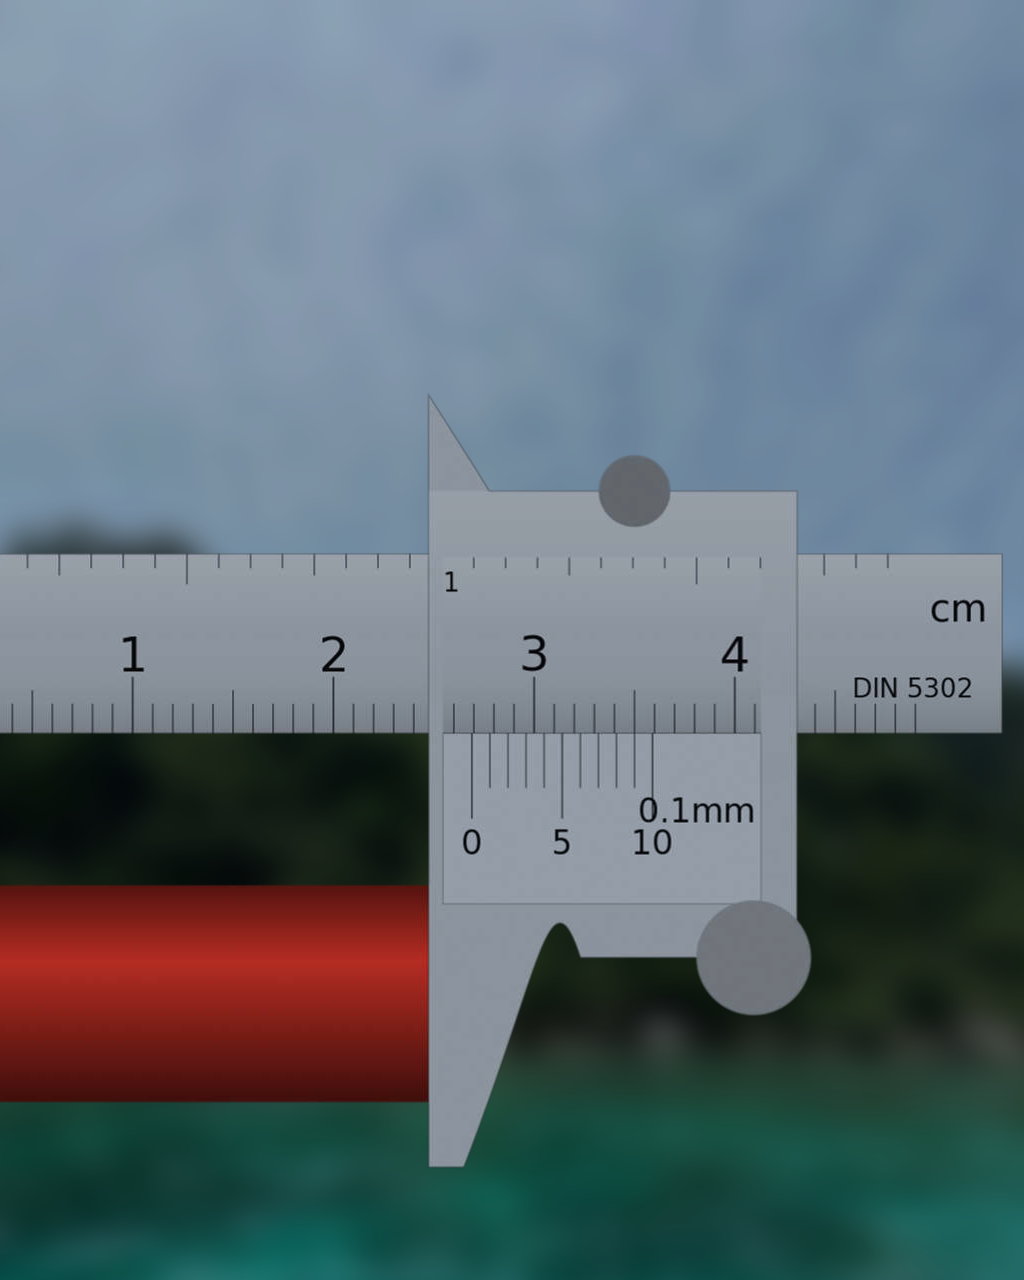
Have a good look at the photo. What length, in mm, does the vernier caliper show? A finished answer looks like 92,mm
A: 26.9,mm
